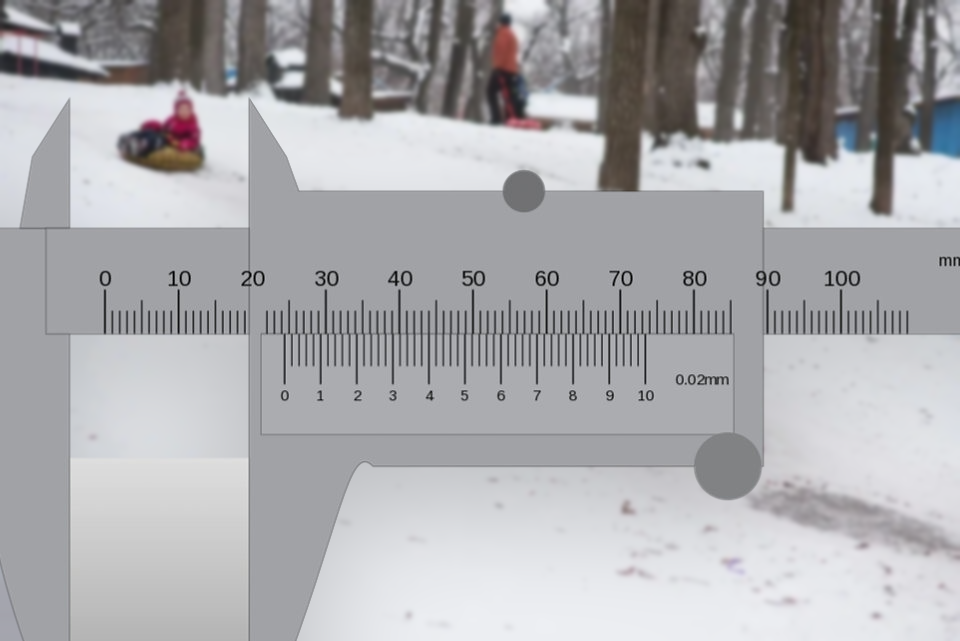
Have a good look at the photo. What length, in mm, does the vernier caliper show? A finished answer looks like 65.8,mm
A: 24.4,mm
